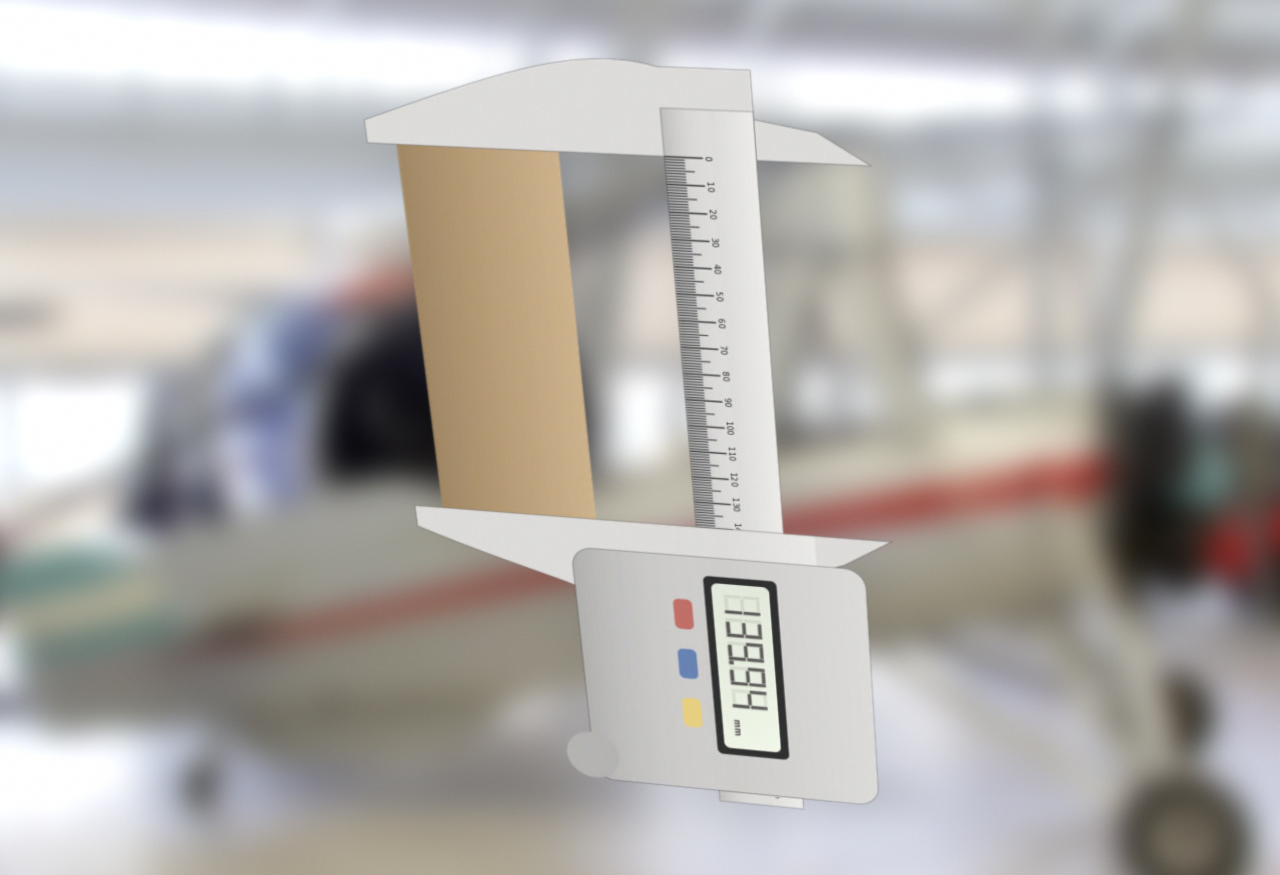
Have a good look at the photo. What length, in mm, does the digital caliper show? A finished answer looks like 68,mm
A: 139.94,mm
